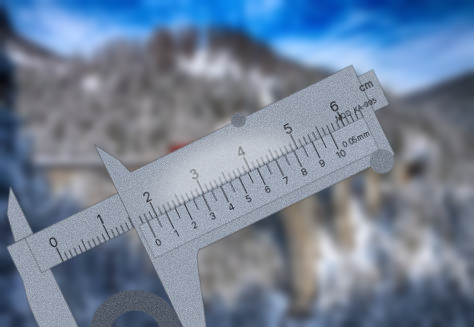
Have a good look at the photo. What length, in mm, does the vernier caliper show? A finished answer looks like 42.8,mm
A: 18.0,mm
